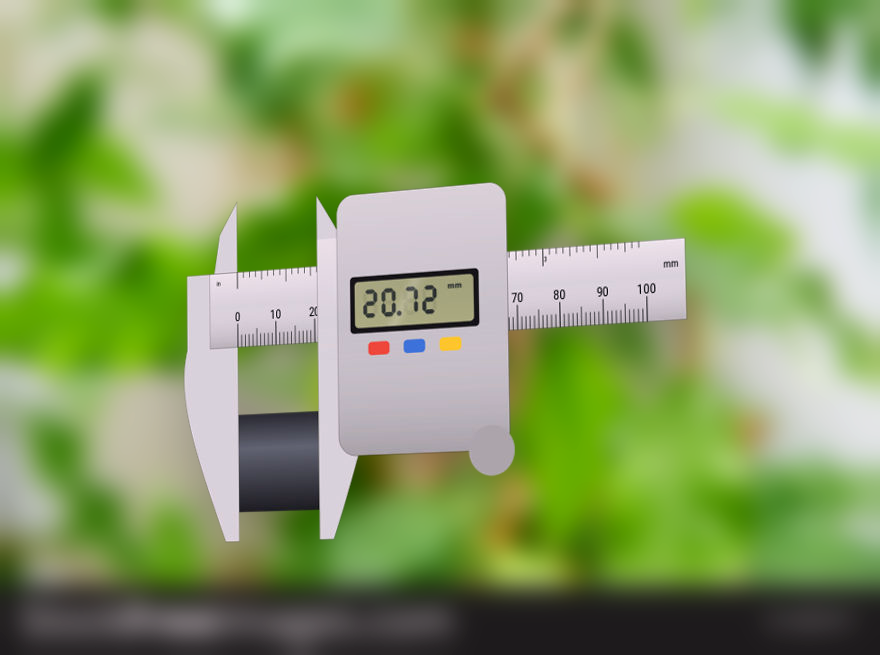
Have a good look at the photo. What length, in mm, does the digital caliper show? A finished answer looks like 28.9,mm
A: 20.72,mm
